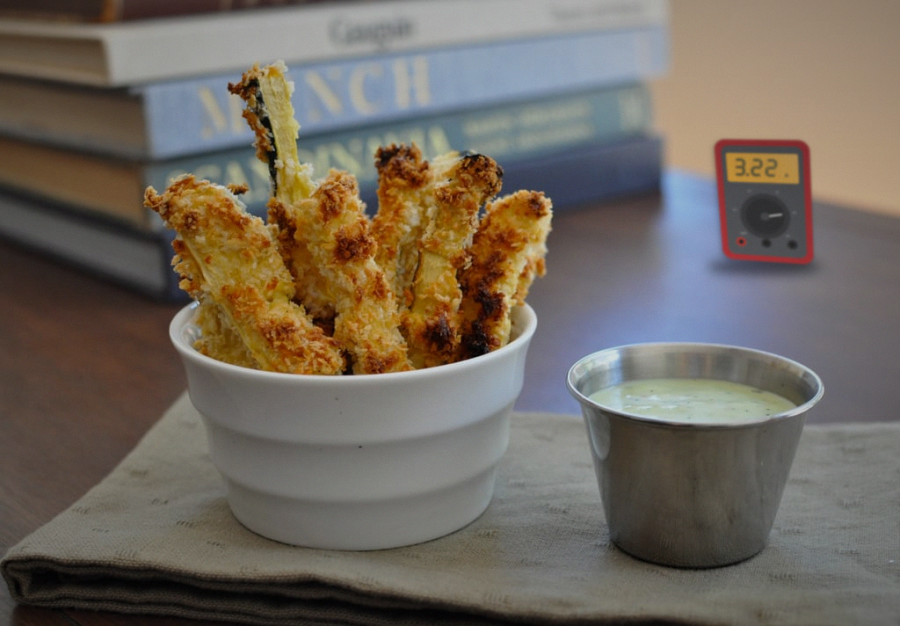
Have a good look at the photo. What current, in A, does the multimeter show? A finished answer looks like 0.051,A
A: 3.22,A
